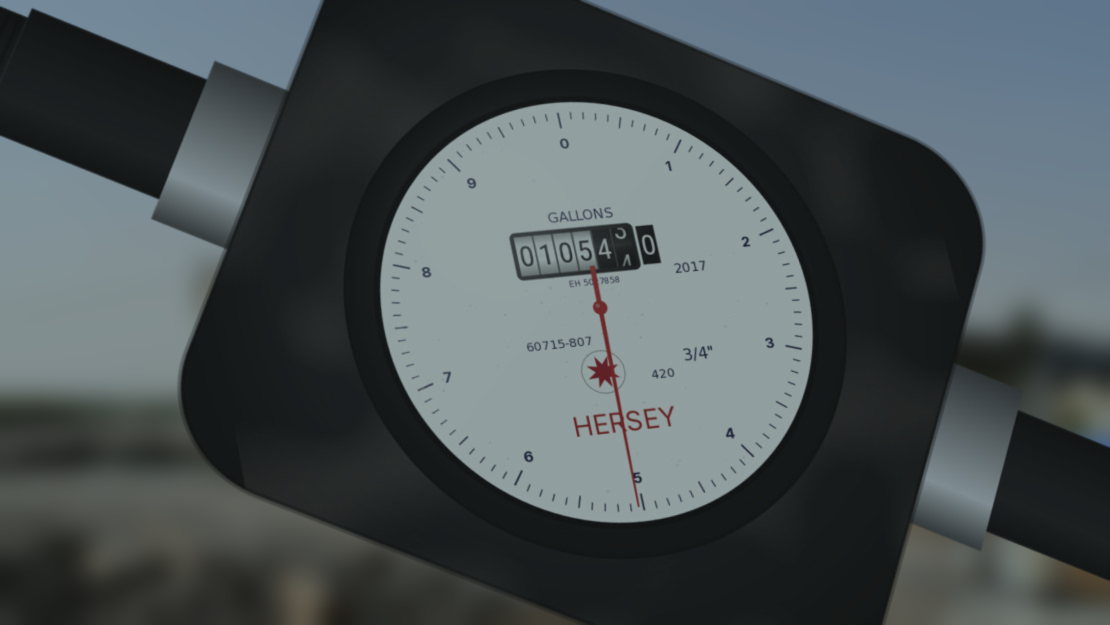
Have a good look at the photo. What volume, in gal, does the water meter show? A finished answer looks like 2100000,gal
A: 105435.0,gal
